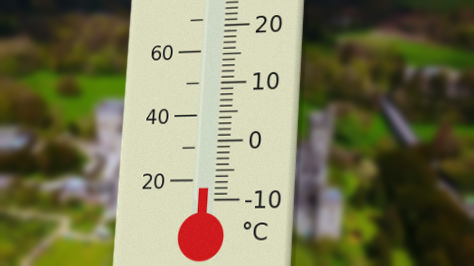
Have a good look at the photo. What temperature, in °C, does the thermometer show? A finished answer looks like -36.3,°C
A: -8,°C
